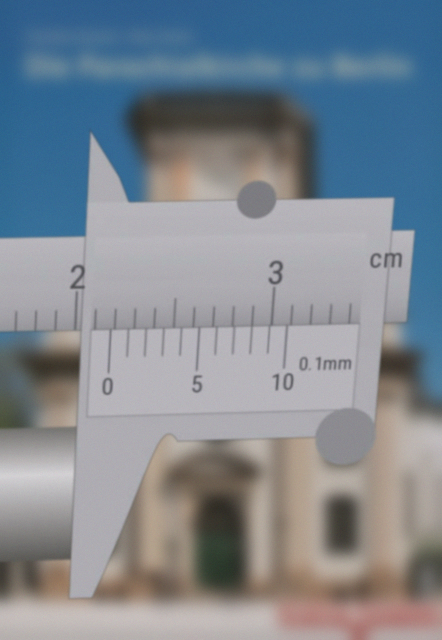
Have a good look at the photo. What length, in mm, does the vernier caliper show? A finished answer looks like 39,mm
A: 21.8,mm
